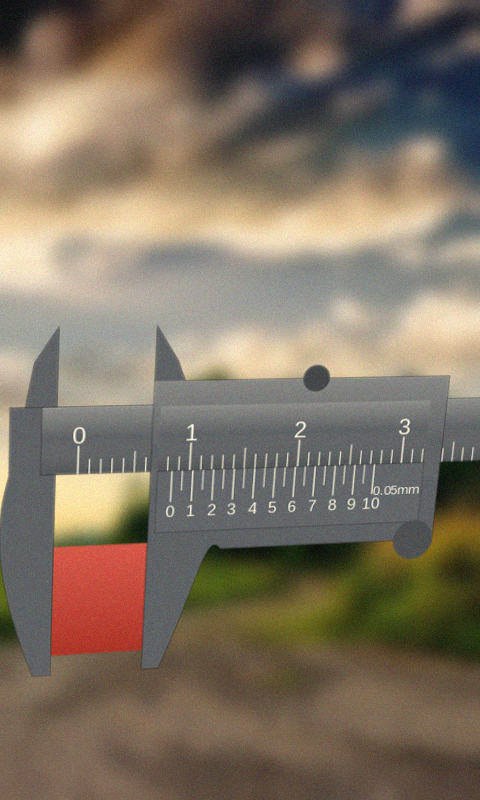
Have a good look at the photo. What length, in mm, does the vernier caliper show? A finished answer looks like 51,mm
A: 8.4,mm
